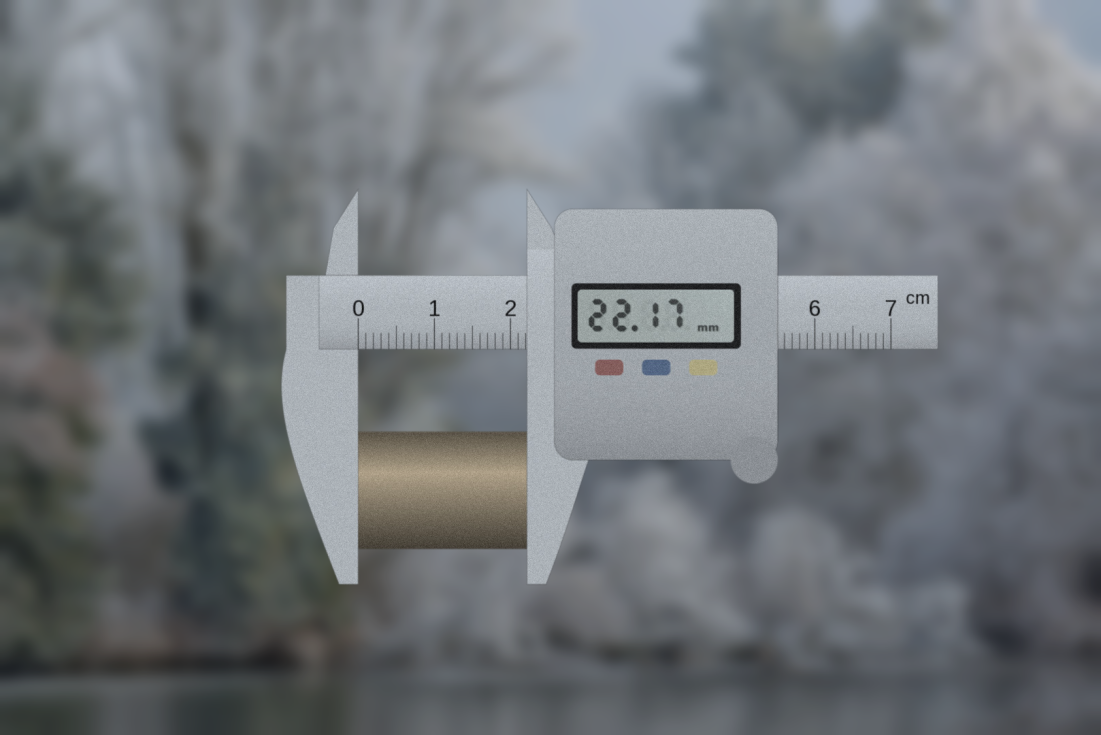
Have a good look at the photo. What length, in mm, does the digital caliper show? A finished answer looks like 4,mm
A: 22.17,mm
